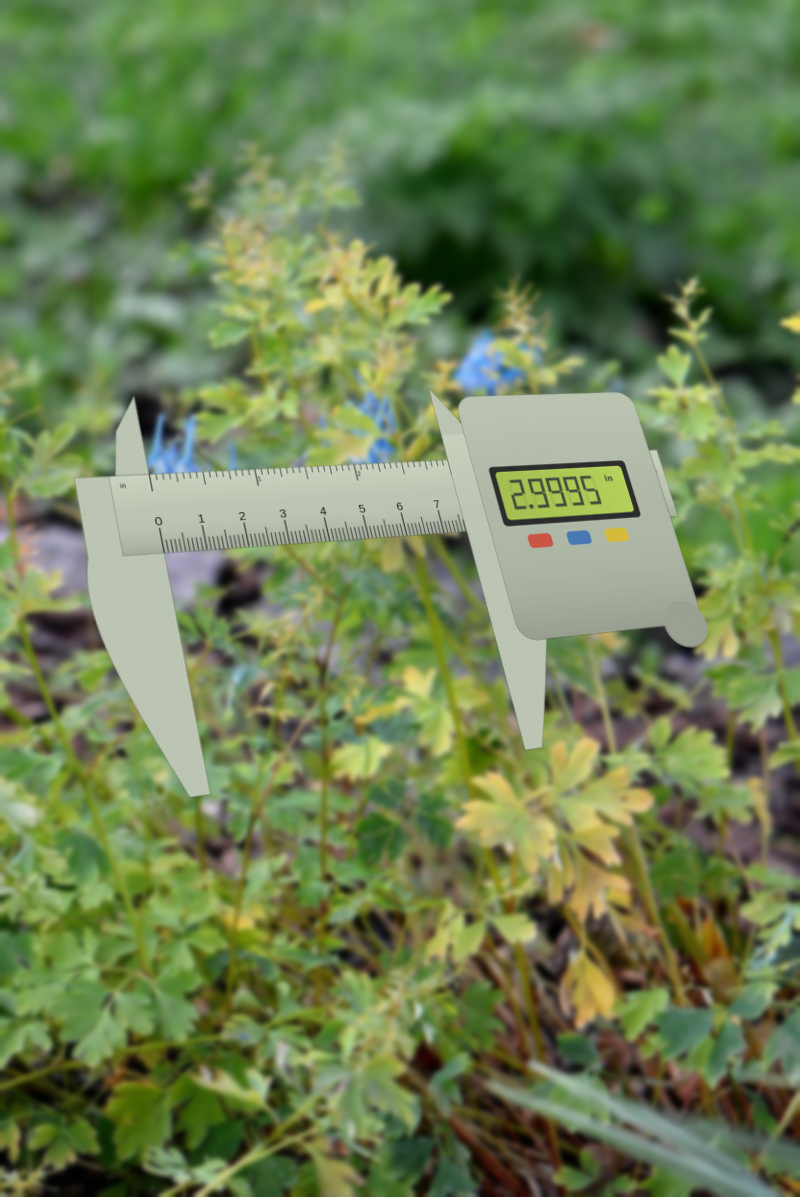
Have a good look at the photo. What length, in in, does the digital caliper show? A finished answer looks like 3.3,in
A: 2.9995,in
